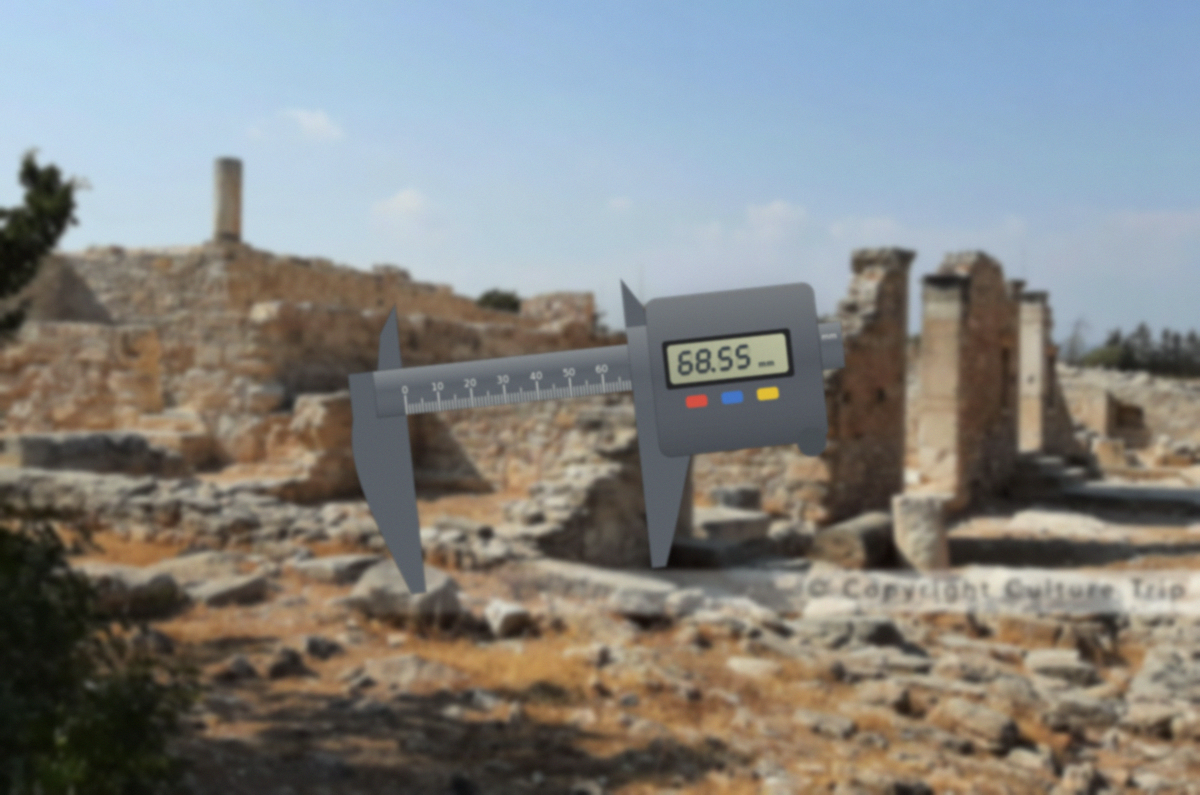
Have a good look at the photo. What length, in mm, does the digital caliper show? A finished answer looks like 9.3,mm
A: 68.55,mm
